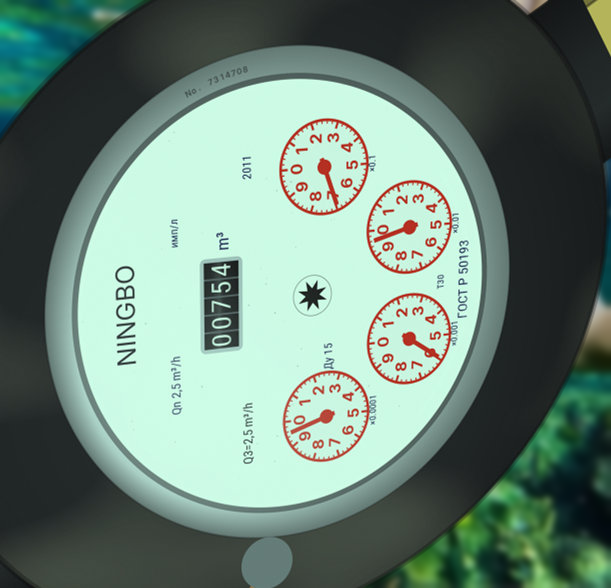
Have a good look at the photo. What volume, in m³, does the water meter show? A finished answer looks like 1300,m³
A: 754.6959,m³
